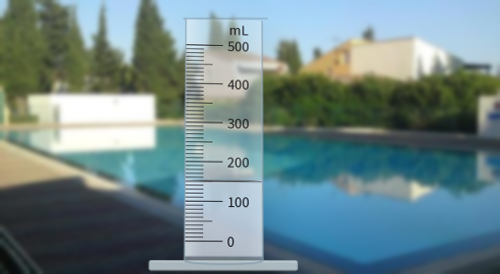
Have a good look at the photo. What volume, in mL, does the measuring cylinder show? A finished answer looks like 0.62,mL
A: 150,mL
